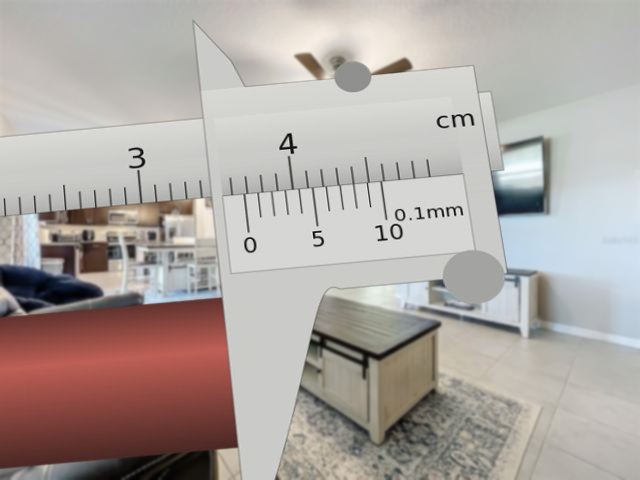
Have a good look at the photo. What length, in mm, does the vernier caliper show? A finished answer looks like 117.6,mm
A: 36.8,mm
